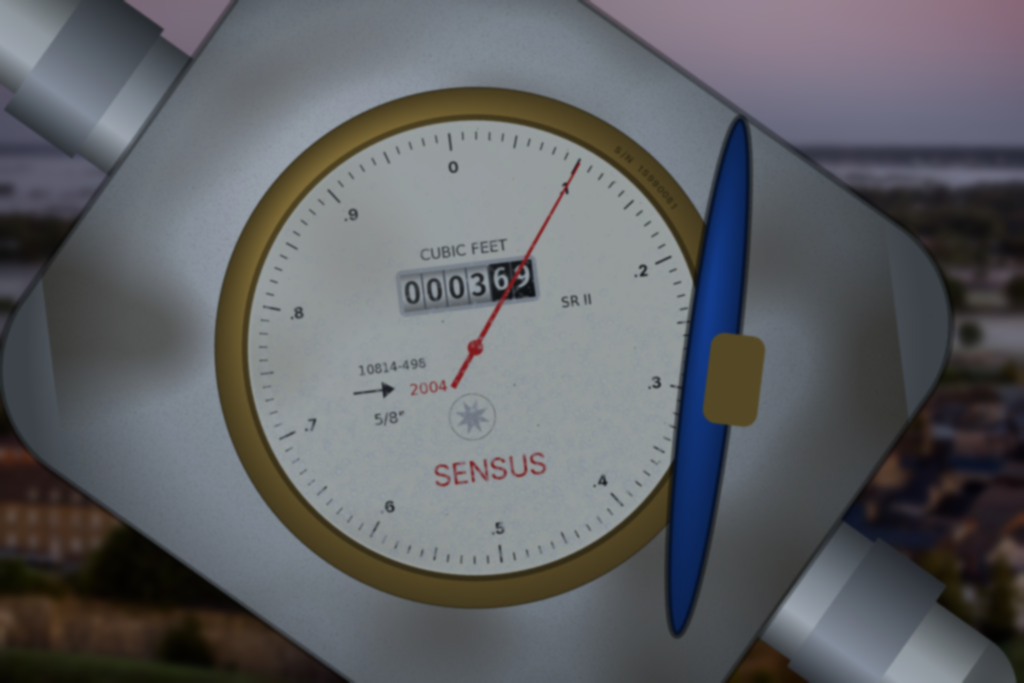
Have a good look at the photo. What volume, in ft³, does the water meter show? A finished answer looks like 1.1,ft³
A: 369.10,ft³
